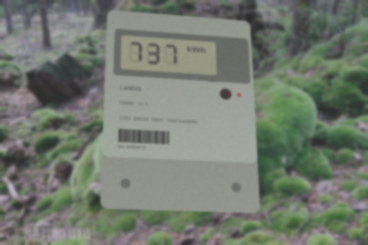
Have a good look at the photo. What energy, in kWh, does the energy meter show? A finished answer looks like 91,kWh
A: 737,kWh
